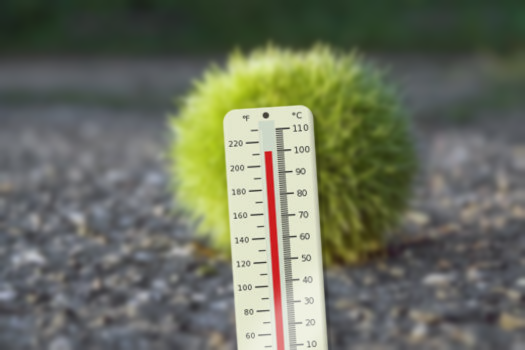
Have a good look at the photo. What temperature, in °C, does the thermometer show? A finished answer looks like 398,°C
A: 100,°C
